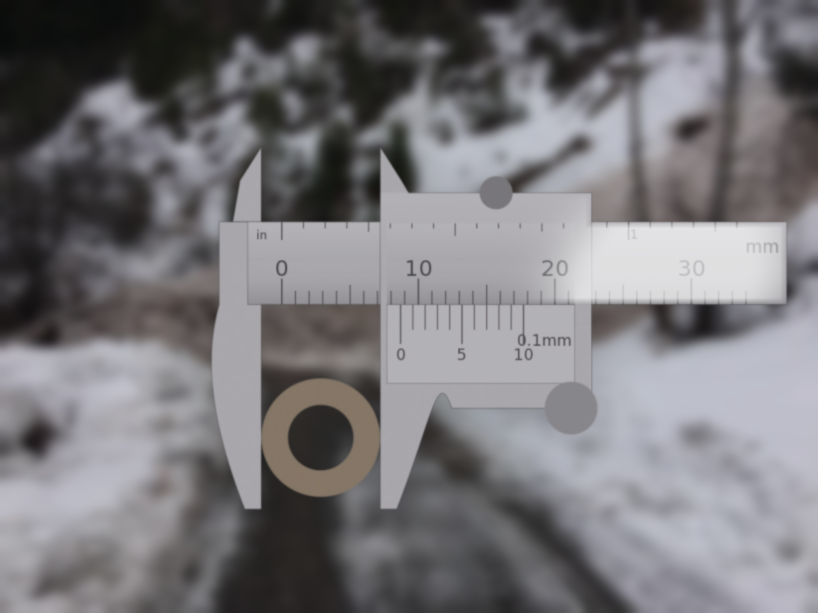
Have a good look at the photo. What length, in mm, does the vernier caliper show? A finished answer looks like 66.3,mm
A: 8.7,mm
